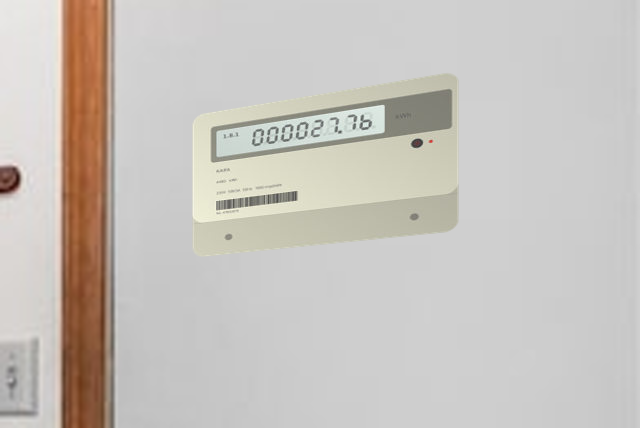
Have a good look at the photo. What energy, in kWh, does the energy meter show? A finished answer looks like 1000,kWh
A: 27.76,kWh
